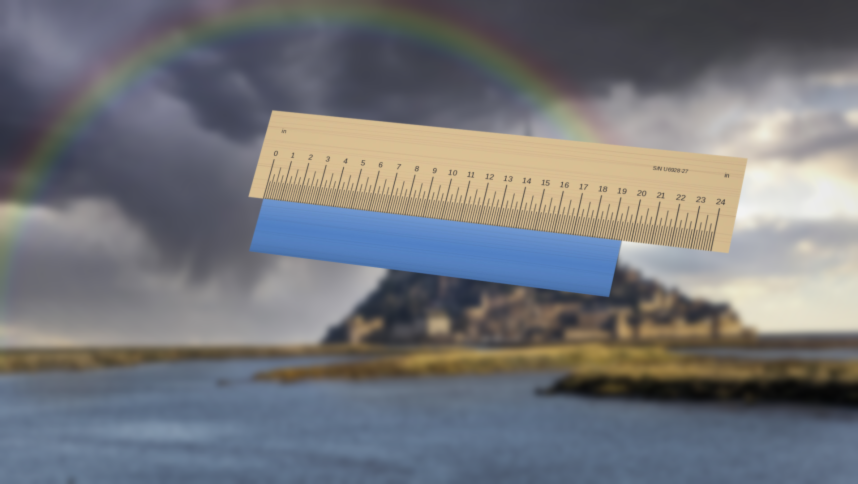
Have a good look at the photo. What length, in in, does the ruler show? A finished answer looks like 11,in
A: 19.5,in
